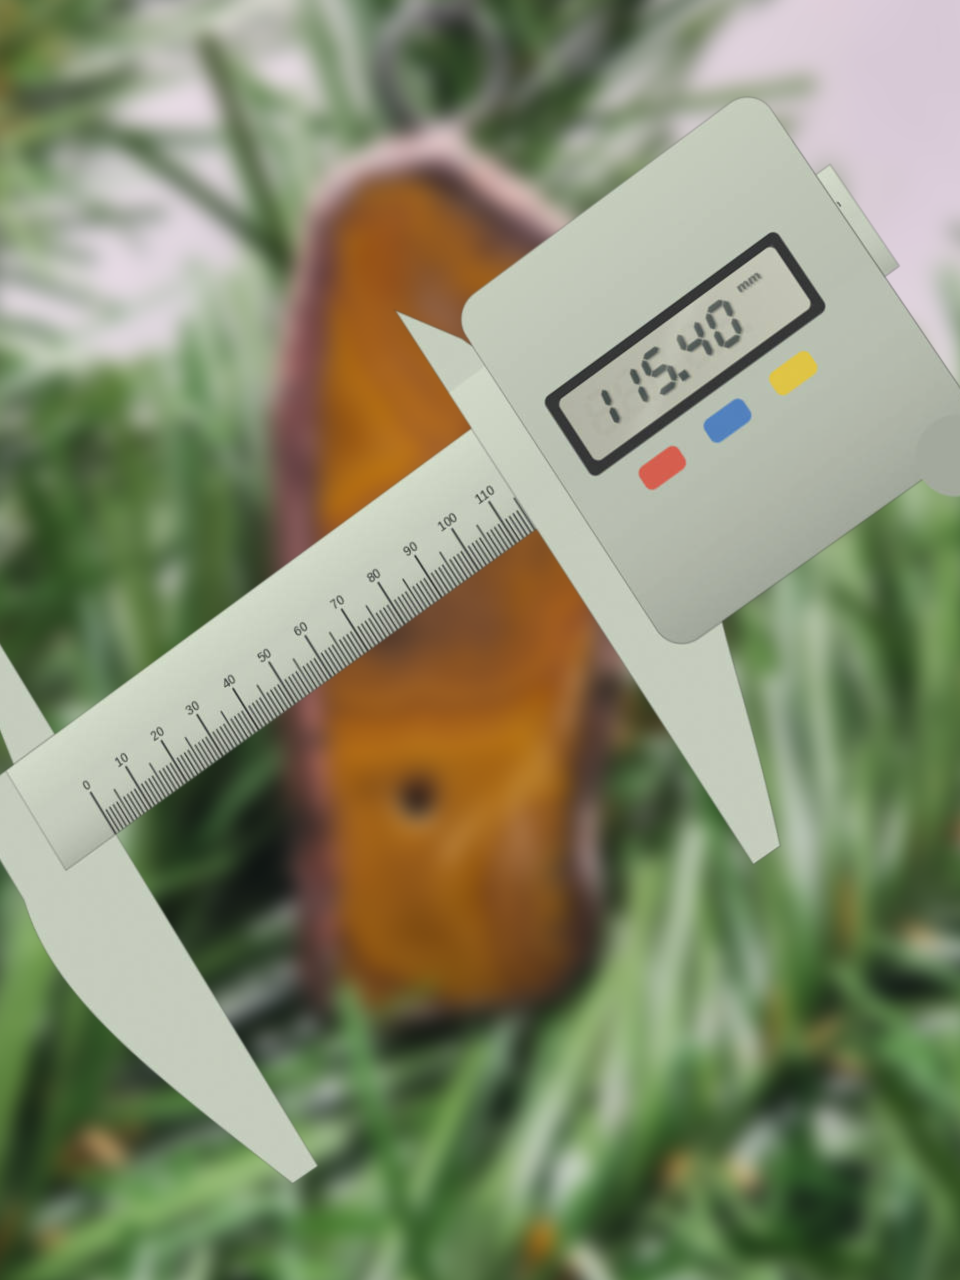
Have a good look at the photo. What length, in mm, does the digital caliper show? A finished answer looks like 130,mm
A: 115.40,mm
